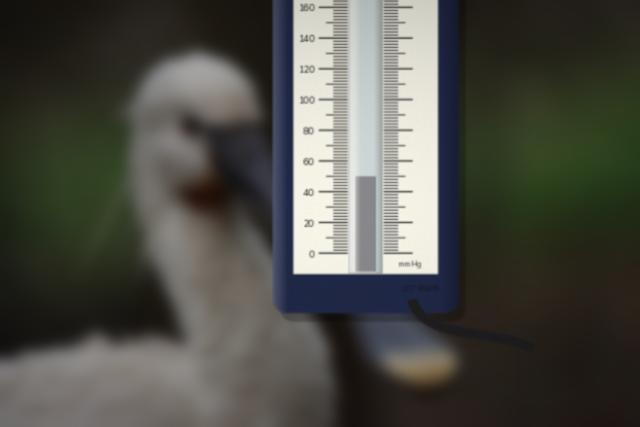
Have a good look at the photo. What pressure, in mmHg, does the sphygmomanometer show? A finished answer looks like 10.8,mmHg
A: 50,mmHg
